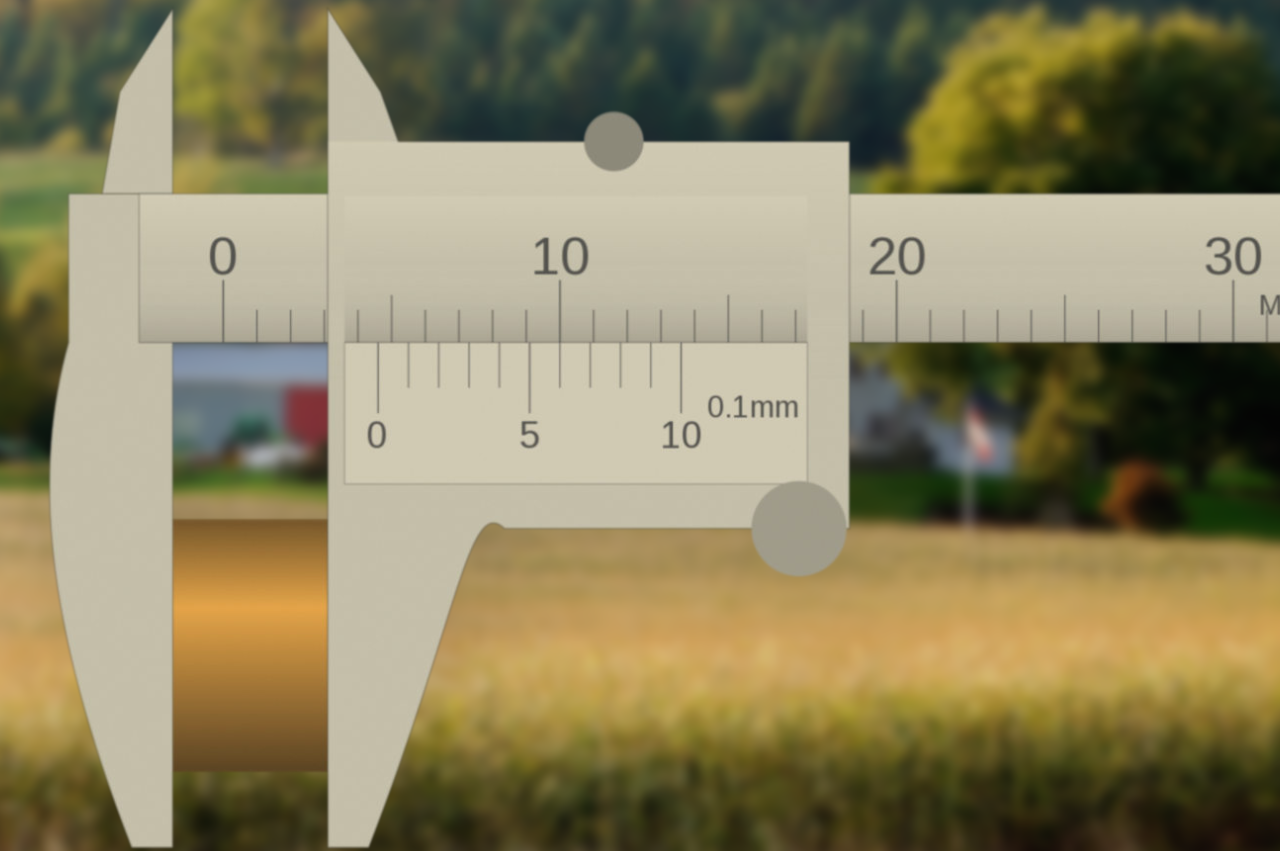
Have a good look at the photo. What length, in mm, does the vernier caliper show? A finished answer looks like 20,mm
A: 4.6,mm
